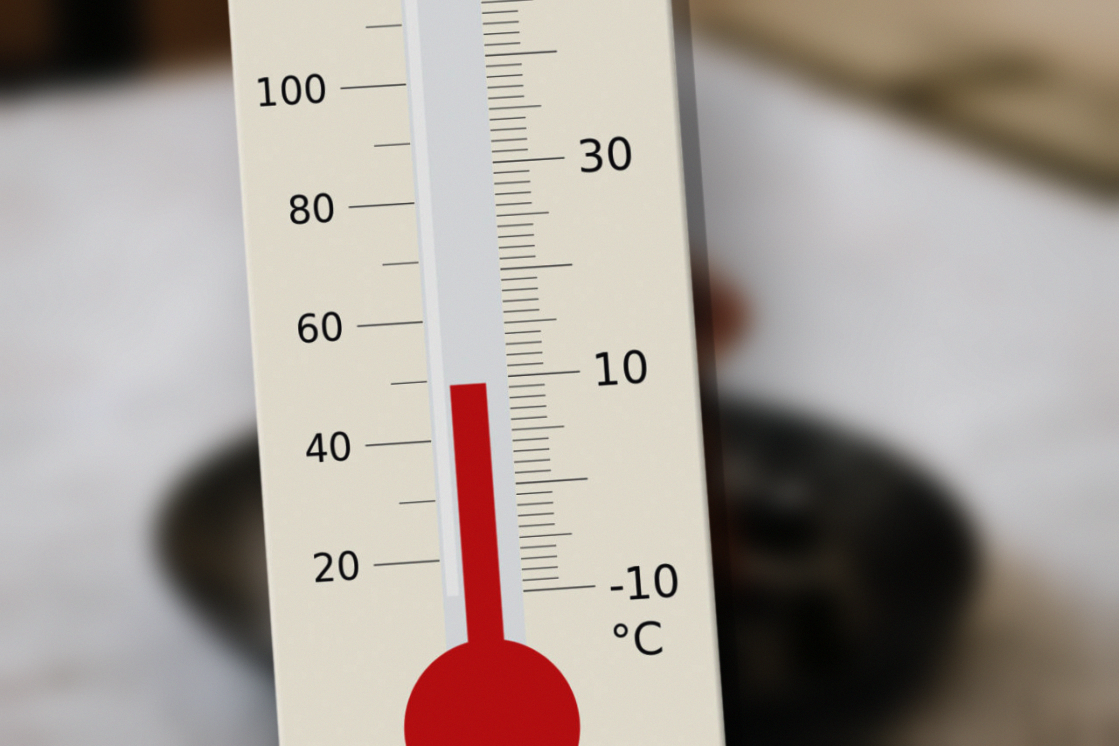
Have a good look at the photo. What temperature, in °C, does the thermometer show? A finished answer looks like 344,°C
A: 9.5,°C
